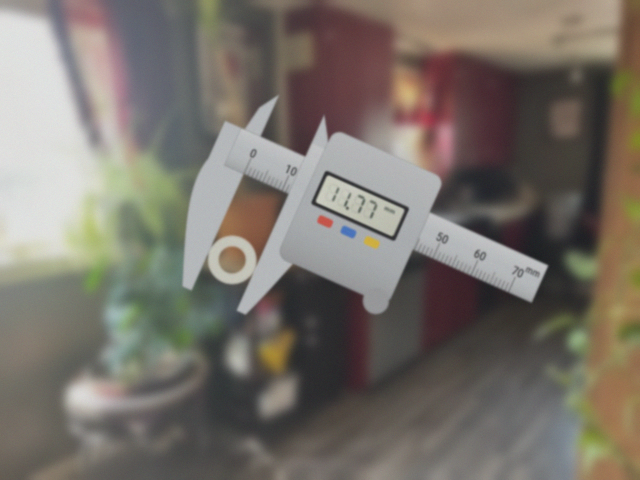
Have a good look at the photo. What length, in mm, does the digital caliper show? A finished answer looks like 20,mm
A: 11.77,mm
